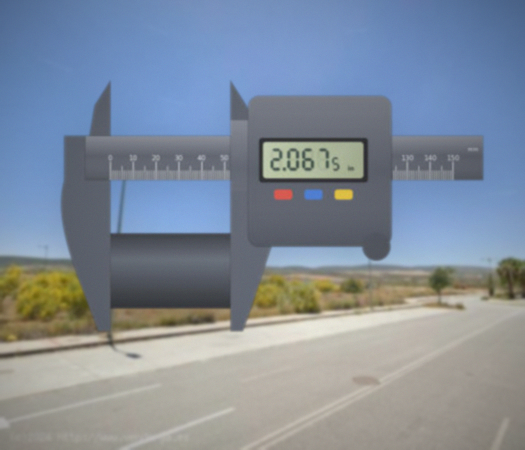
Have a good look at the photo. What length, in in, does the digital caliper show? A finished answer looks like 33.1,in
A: 2.0675,in
